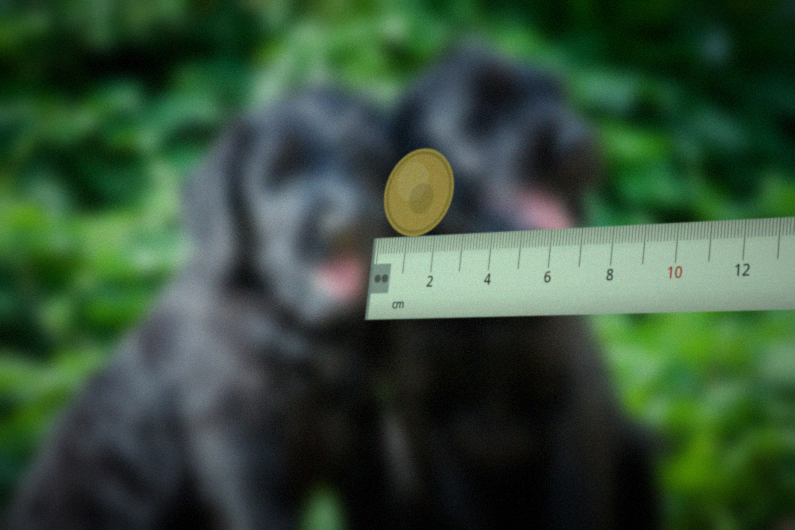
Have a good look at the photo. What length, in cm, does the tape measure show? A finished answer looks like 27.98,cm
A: 2.5,cm
